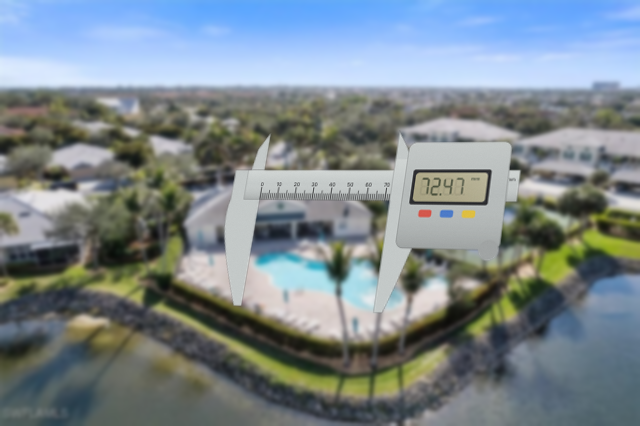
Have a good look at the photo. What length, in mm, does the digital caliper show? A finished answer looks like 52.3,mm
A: 72.47,mm
